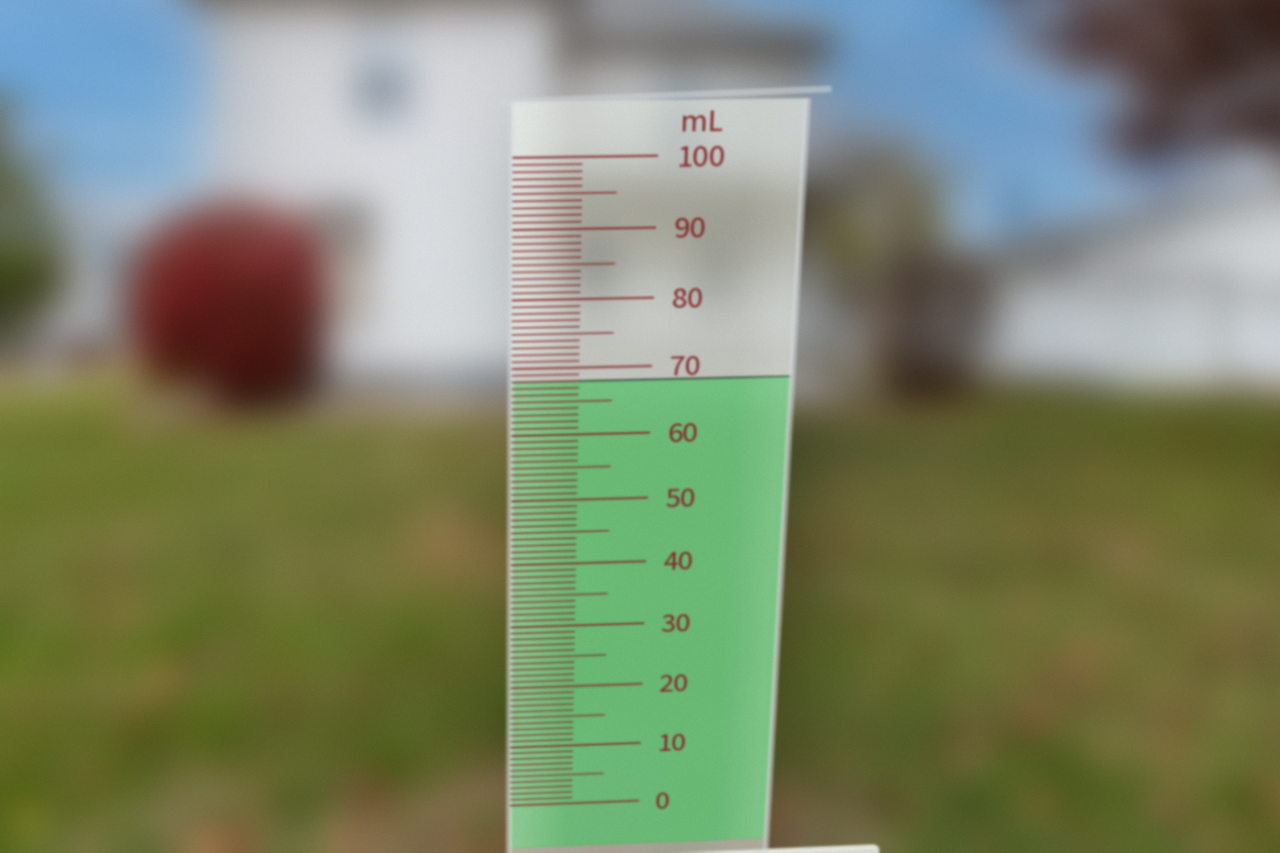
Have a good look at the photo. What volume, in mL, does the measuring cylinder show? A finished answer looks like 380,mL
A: 68,mL
